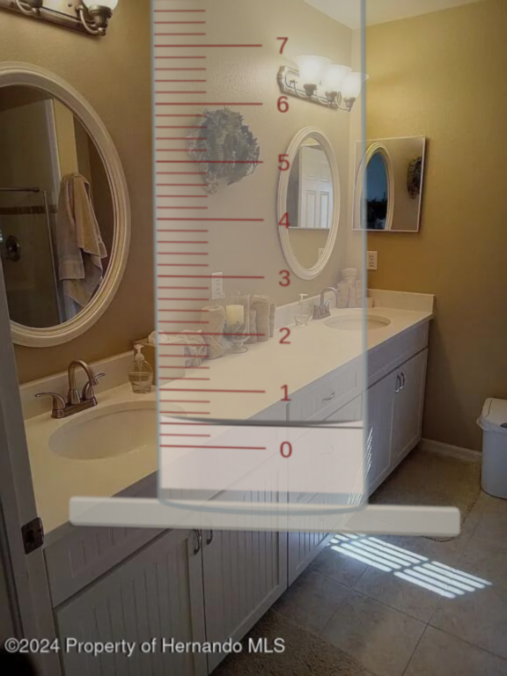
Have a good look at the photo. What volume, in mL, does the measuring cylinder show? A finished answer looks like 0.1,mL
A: 0.4,mL
